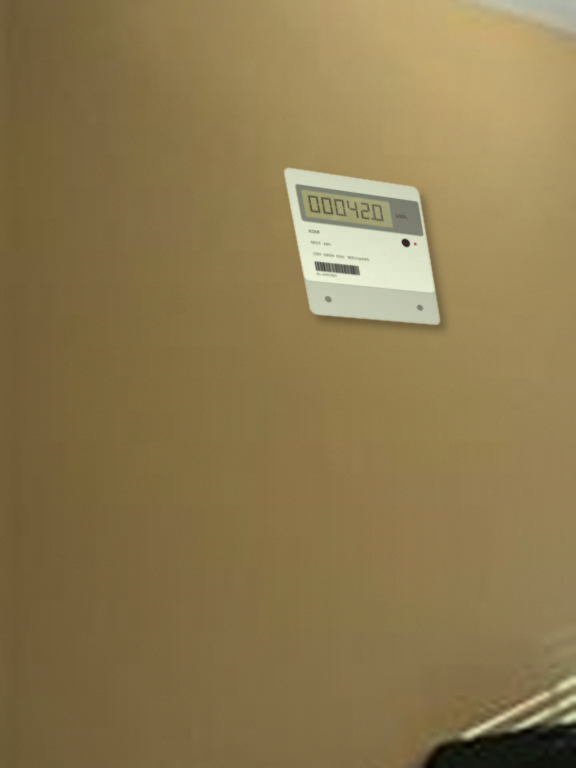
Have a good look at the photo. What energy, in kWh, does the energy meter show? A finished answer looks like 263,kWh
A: 42.0,kWh
